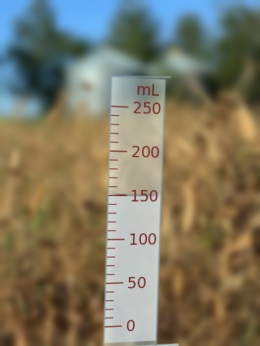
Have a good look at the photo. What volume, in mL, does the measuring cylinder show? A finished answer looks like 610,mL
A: 150,mL
